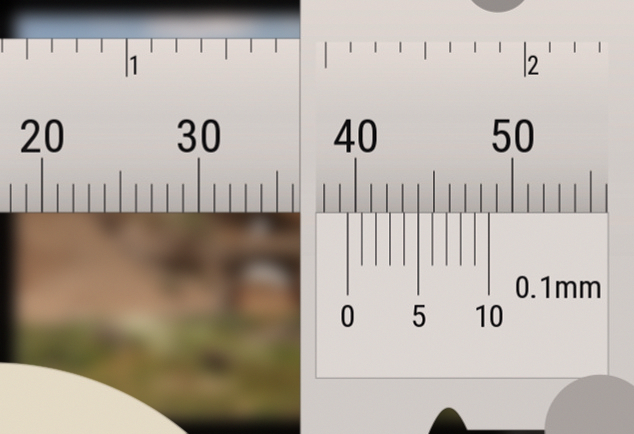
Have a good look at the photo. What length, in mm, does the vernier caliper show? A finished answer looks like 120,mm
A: 39.5,mm
